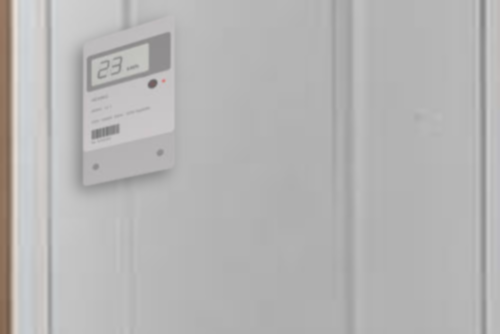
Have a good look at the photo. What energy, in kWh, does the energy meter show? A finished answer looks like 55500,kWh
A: 23,kWh
